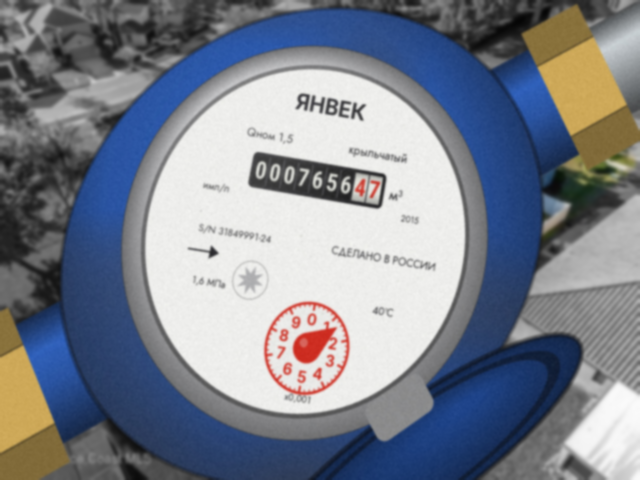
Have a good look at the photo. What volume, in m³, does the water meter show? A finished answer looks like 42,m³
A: 7656.471,m³
